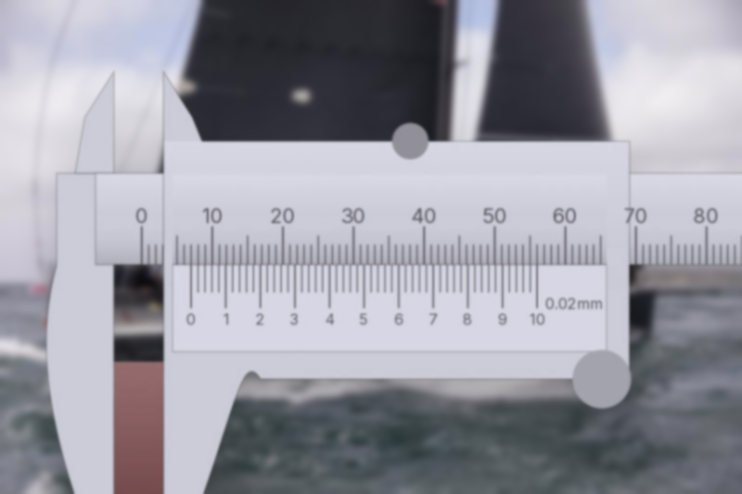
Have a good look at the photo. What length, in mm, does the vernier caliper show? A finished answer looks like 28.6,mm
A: 7.0,mm
